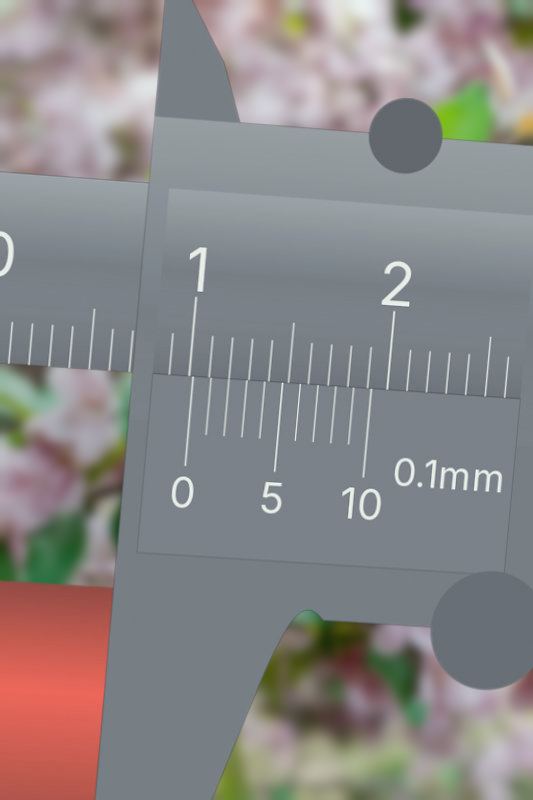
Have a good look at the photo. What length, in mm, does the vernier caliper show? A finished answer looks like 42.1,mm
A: 10.2,mm
